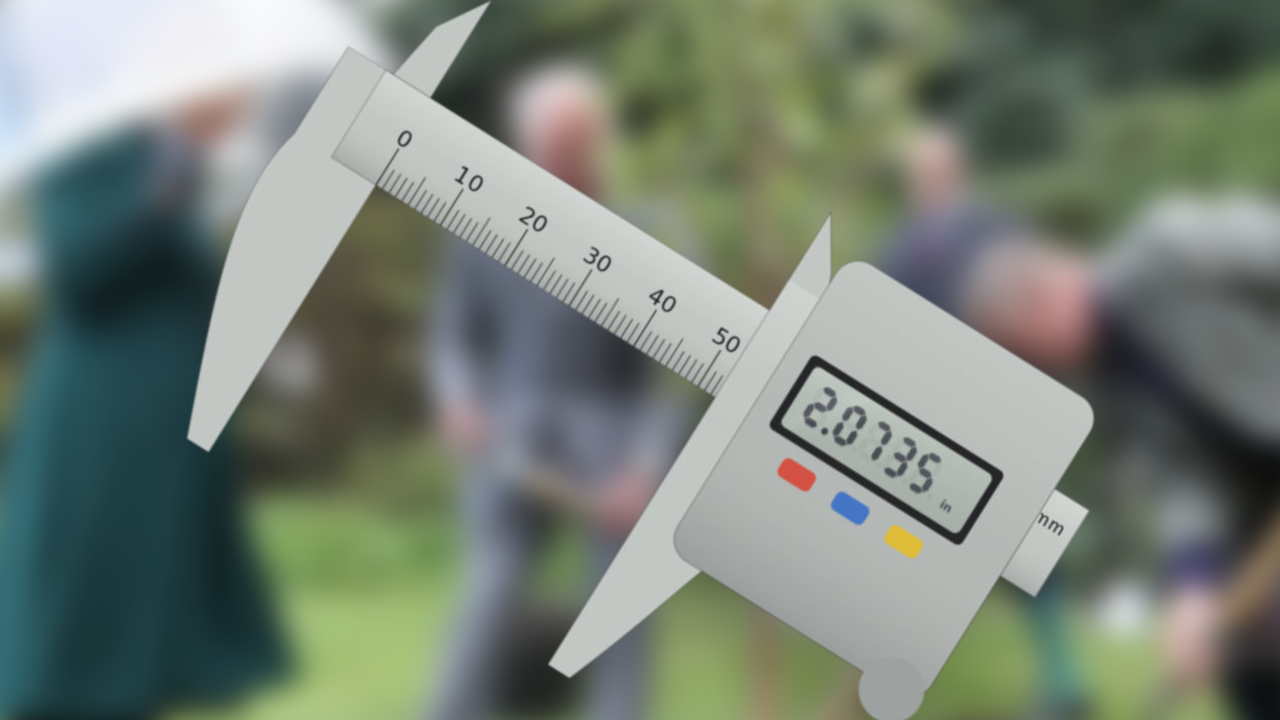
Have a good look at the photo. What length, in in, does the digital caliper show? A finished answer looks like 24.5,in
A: 2.0735,in
